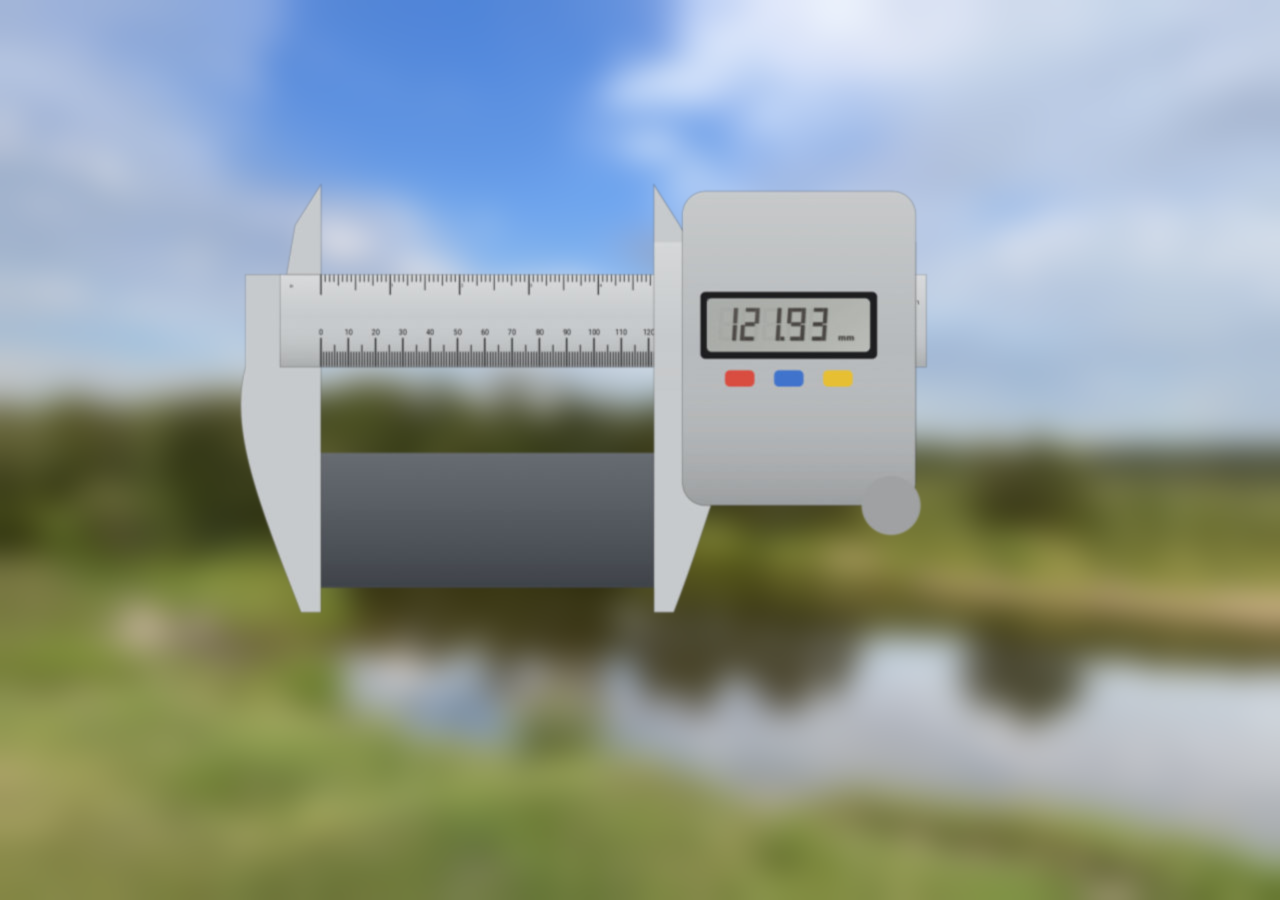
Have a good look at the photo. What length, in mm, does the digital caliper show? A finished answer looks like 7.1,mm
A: 121.93,mm
